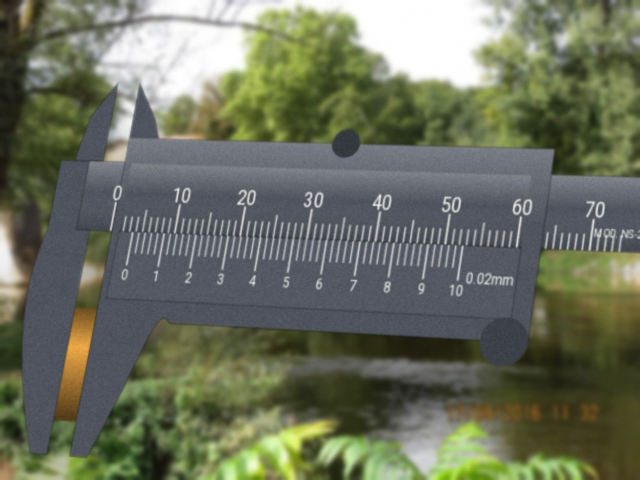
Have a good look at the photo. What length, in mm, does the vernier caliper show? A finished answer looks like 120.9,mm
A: 3.5,mm
